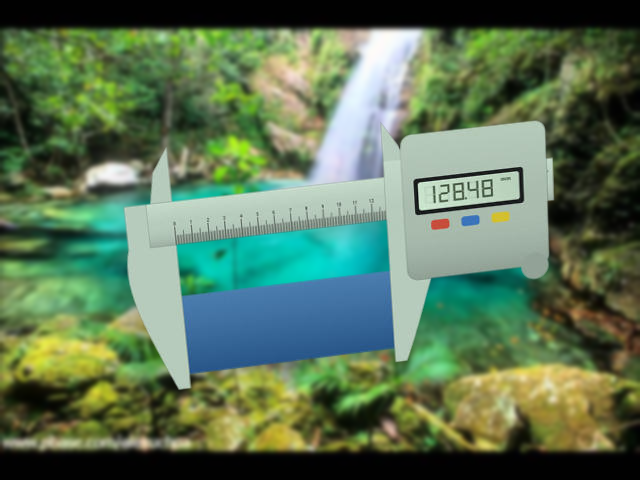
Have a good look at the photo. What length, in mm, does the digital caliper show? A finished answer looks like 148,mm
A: 128.48,mm
